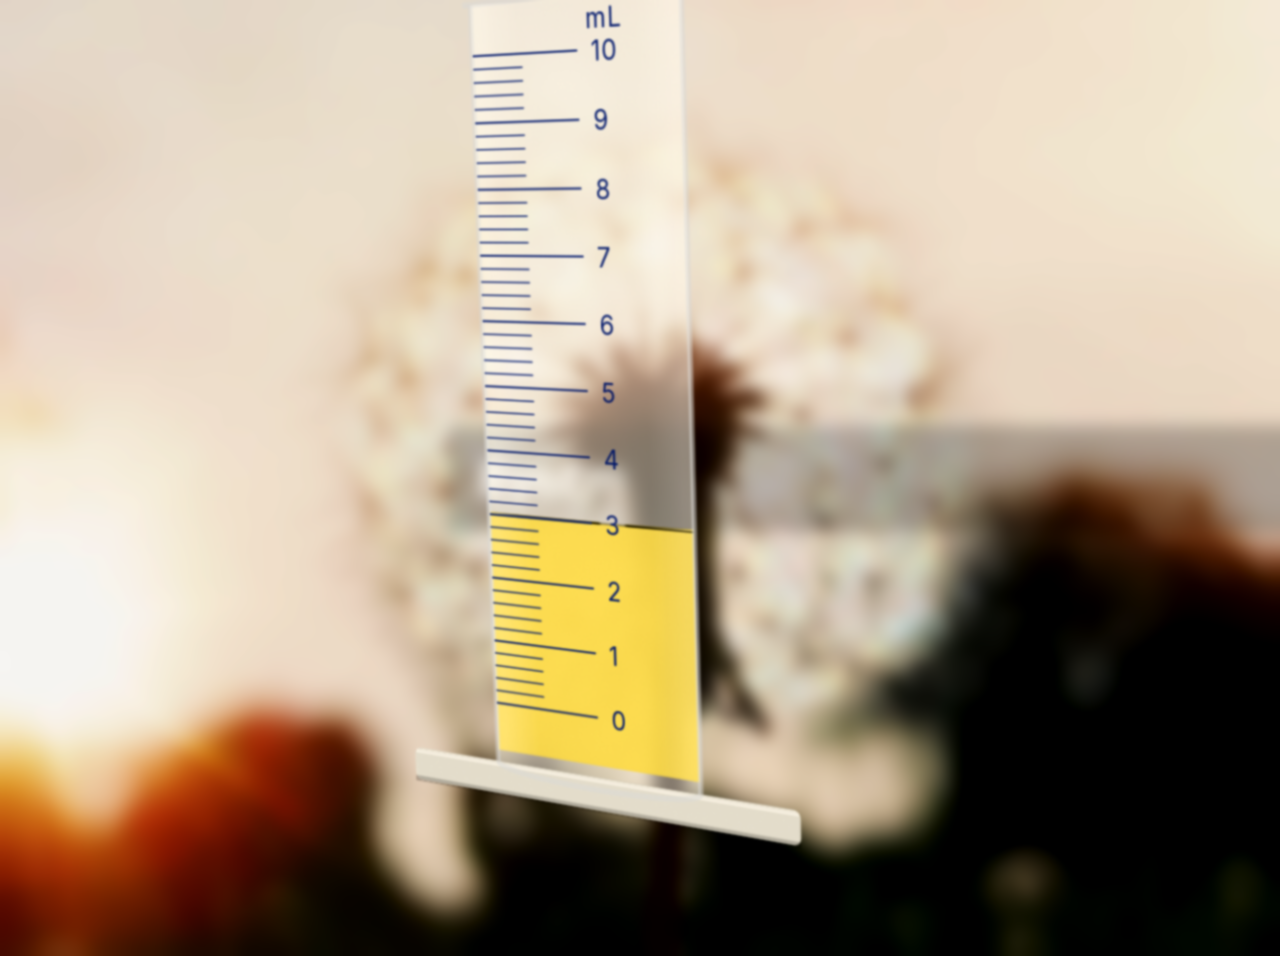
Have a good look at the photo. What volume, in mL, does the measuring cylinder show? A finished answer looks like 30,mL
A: 3,mL
